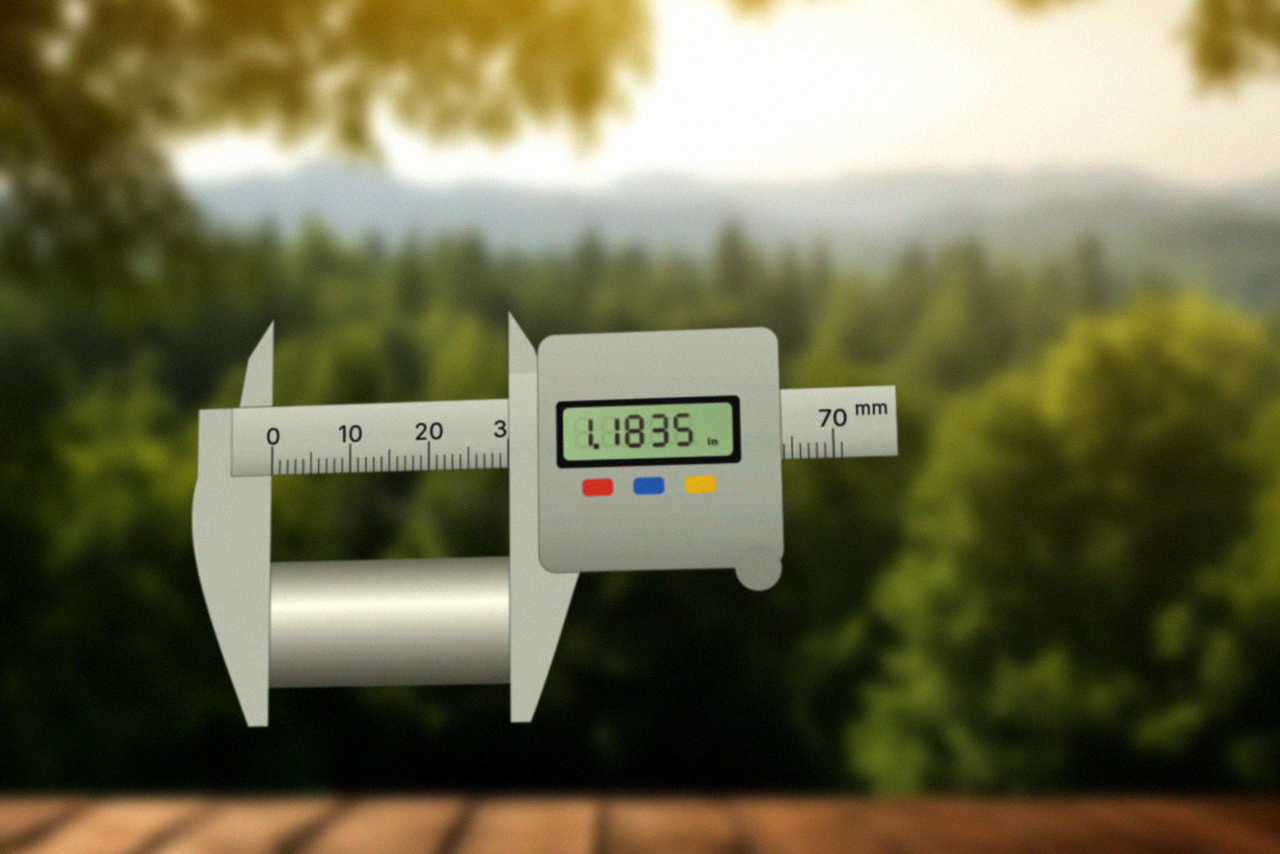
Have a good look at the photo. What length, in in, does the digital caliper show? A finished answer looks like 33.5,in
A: 1.1835,in
